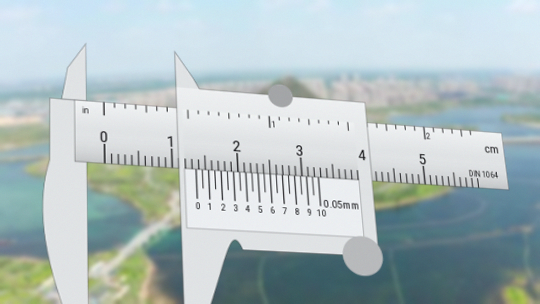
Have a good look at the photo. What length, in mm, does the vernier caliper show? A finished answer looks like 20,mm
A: 13.6,mm
